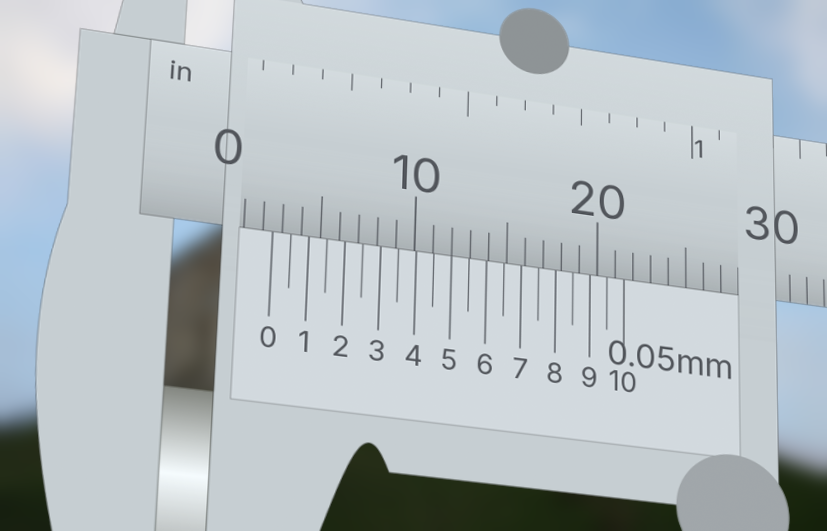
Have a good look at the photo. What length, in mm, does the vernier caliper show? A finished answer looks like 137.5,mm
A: 2.5,mm
